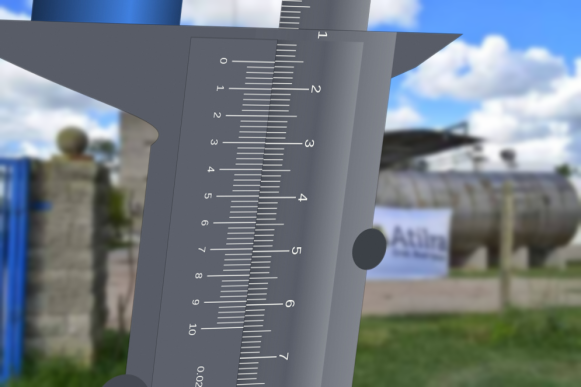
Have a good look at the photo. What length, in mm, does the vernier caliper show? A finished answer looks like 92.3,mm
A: 15.2,mm
